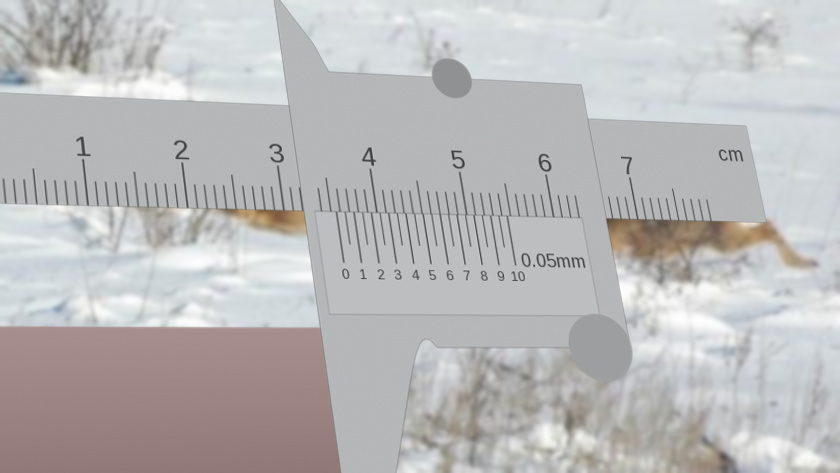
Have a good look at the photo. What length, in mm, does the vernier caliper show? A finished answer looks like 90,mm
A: 35.6,mm
